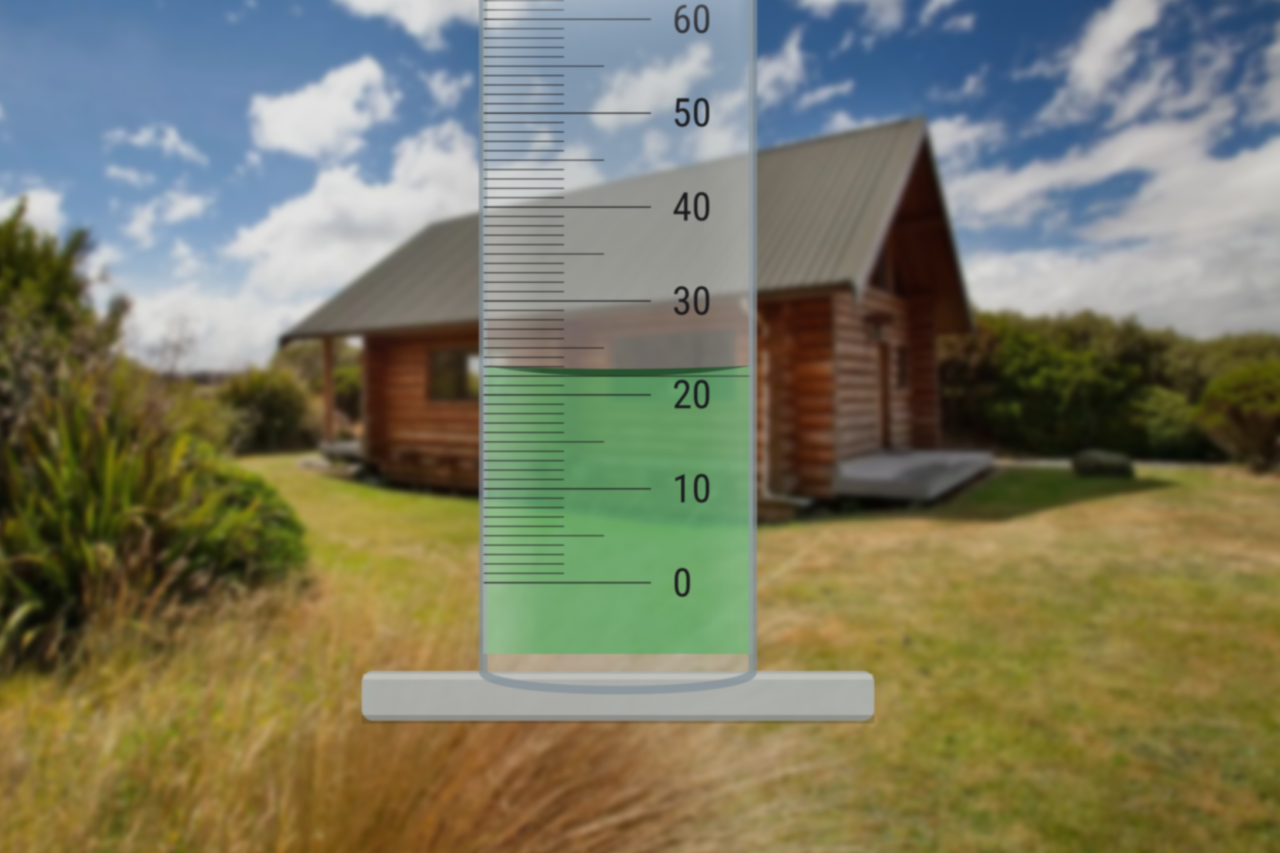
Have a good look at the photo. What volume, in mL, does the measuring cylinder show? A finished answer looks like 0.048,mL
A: 22,mL
